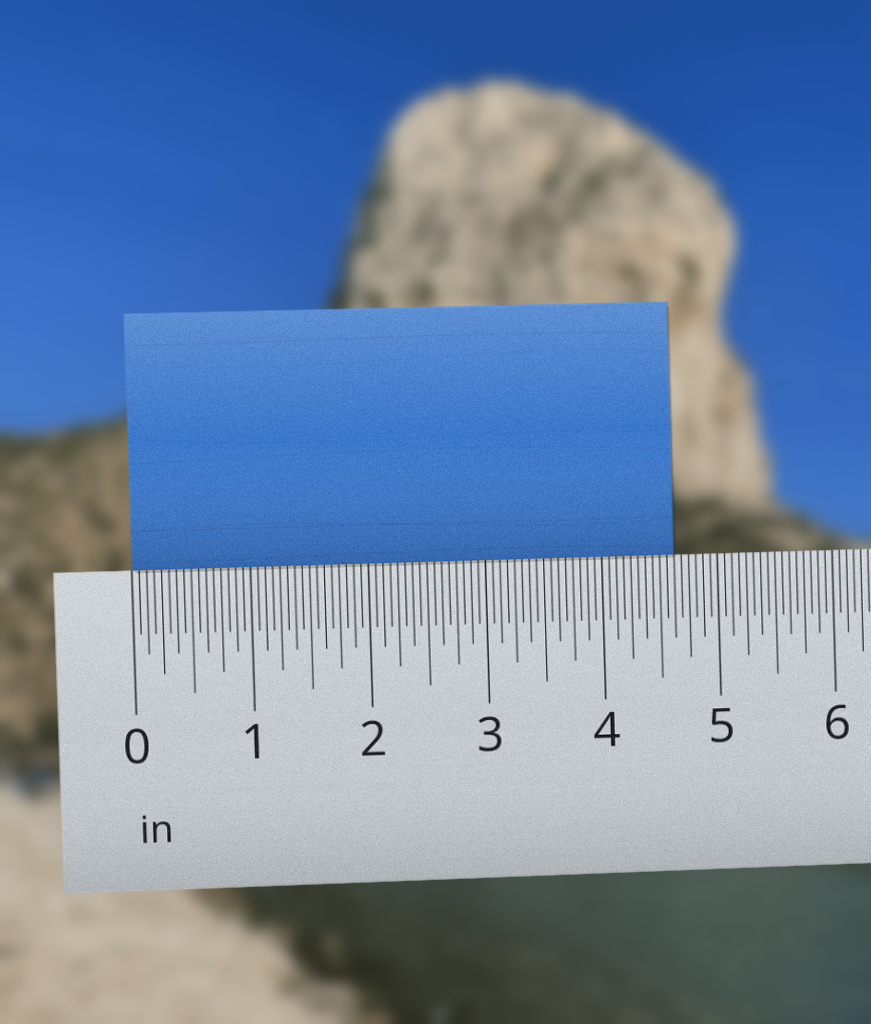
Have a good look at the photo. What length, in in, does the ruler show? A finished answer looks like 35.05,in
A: 4.625,in
